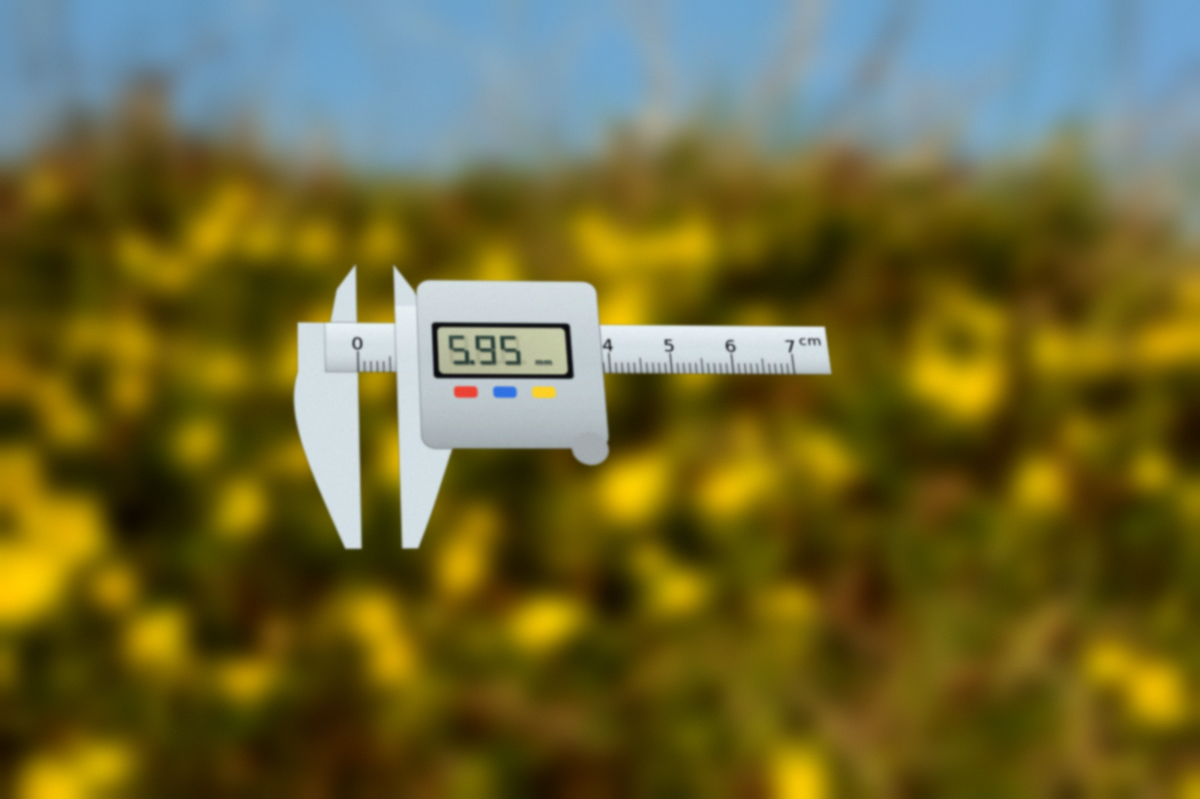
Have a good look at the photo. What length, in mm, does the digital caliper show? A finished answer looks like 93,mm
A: 5.95,mm
